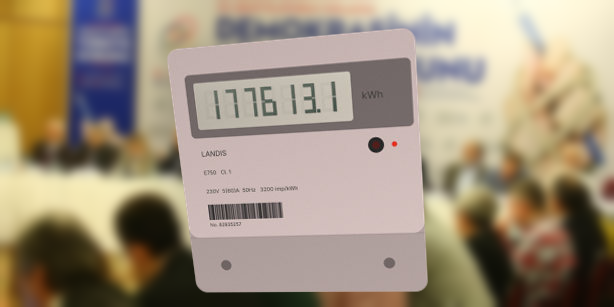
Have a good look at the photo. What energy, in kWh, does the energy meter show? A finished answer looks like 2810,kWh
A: 177613.1,kWh
